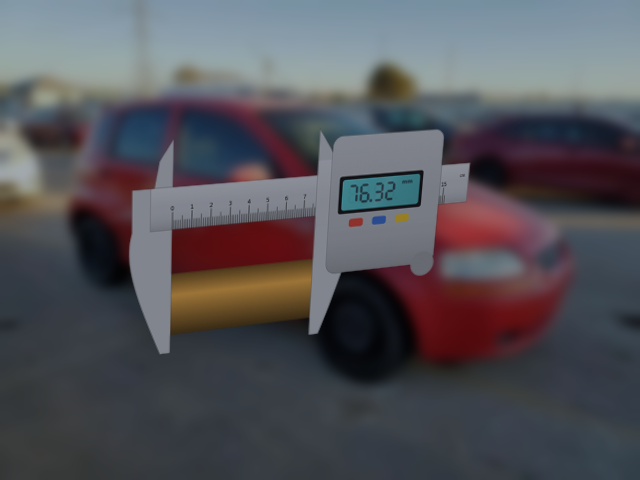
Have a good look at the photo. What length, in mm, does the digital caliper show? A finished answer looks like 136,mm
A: 76.32,mm
